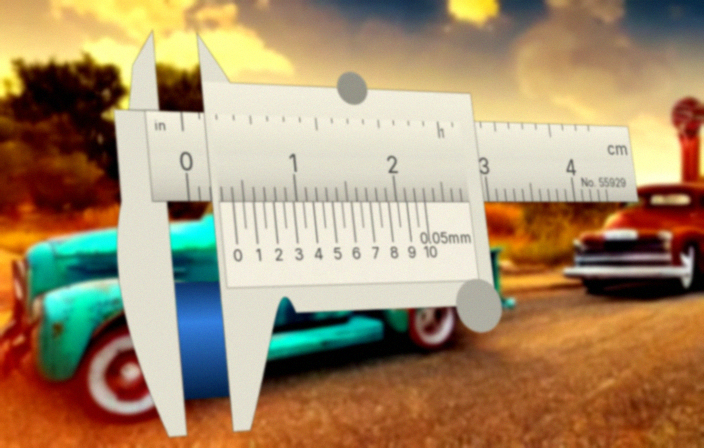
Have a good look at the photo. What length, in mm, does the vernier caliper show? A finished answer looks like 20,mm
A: 4.0,mm
